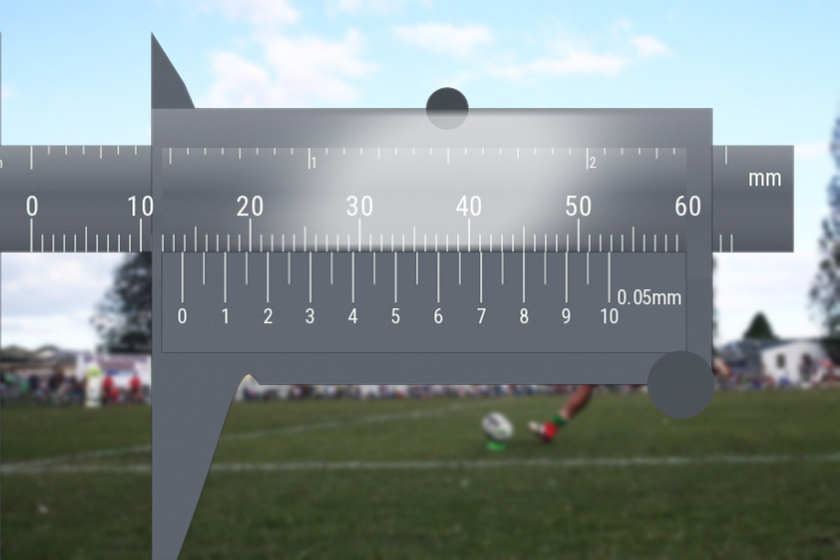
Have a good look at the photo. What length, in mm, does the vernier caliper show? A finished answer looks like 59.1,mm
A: 13.8,mm
